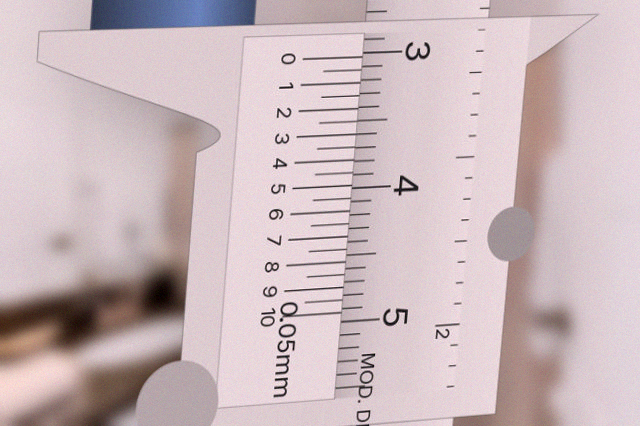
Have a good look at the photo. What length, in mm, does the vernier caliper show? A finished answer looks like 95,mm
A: 30.3,mm
